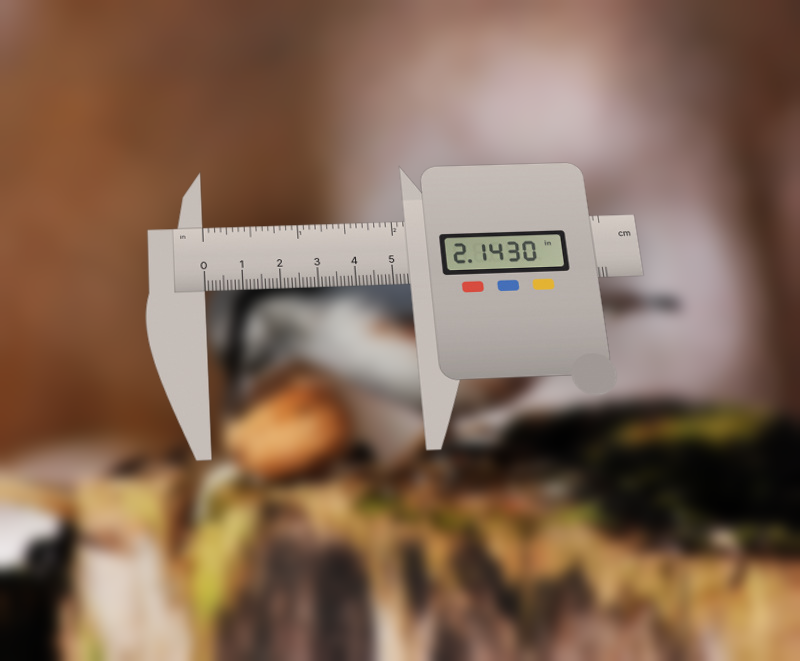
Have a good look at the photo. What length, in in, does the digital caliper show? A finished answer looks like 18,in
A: 2.1430,in
